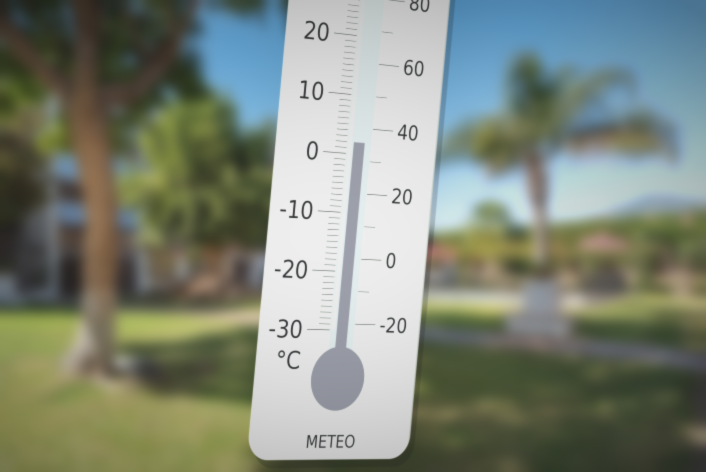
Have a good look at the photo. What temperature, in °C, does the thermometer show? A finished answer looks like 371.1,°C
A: 2,°C
